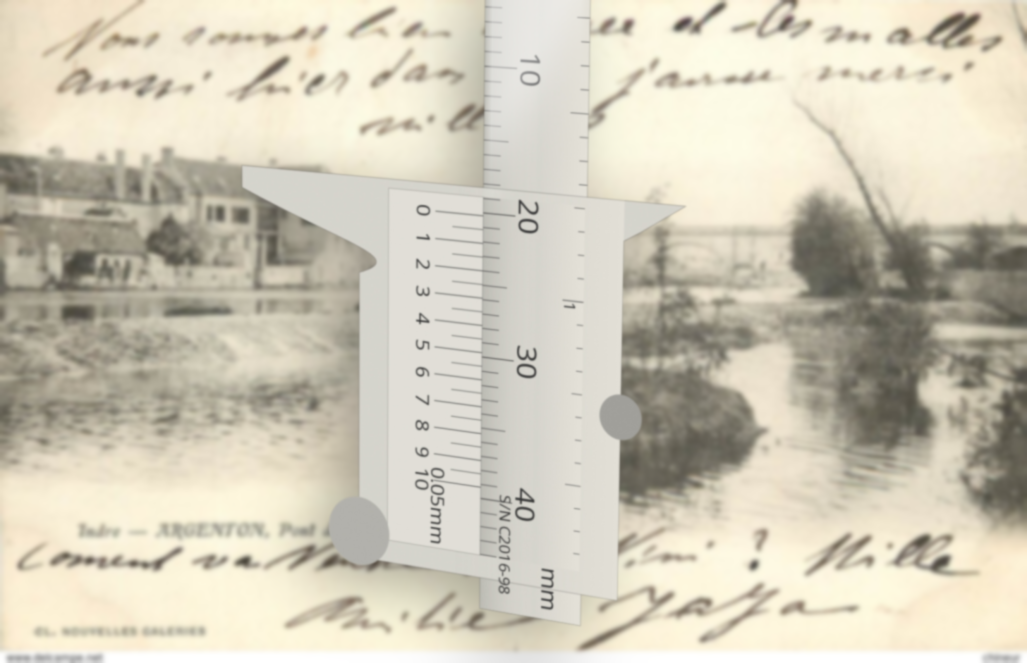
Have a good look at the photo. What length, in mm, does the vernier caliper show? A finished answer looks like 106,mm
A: 20.2,mm
